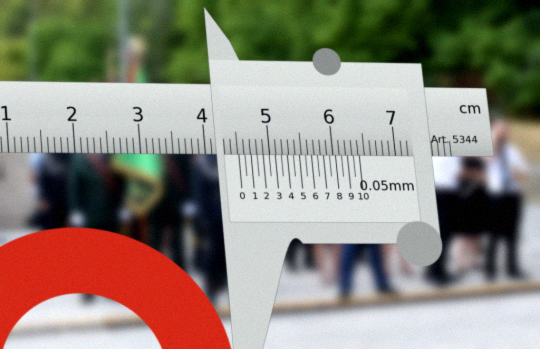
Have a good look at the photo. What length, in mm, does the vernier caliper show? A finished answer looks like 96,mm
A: 45.2,mm
